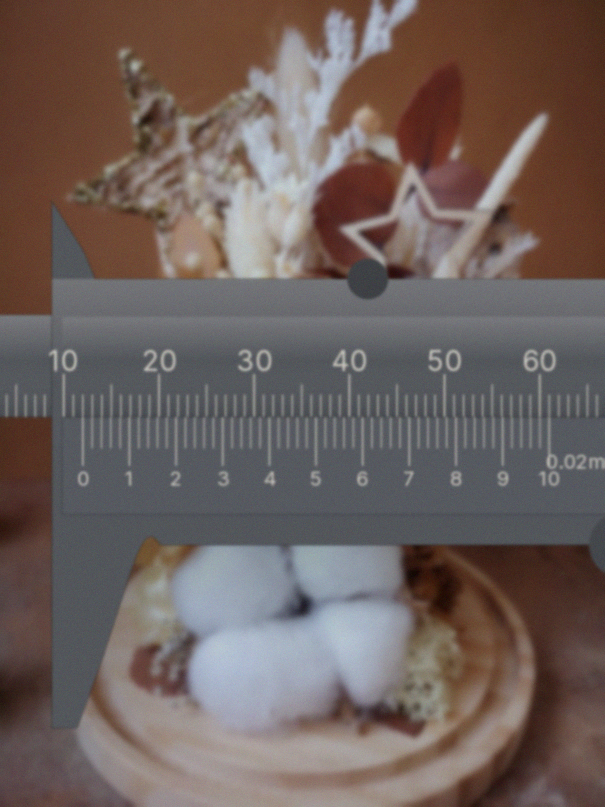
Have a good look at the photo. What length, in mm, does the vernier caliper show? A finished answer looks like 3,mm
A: 12.0,mm
